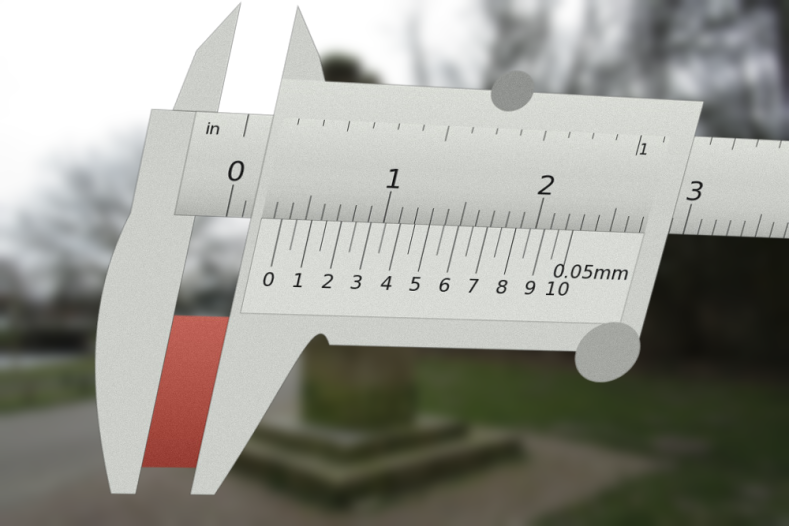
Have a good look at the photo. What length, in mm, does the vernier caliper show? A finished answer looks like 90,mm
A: 3.5,mm
